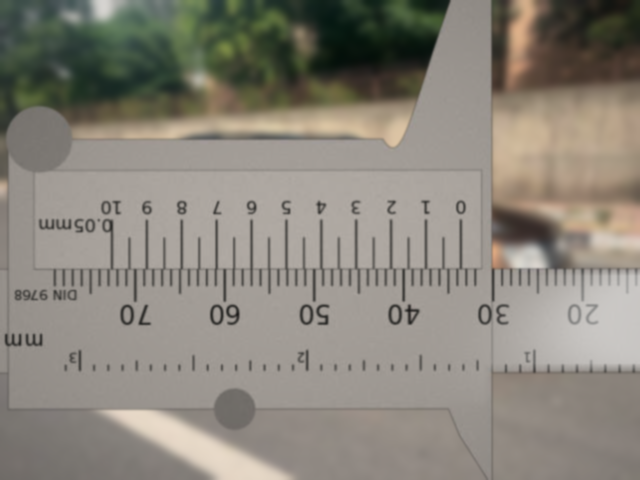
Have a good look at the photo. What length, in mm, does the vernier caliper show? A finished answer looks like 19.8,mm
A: 33.6,mm
